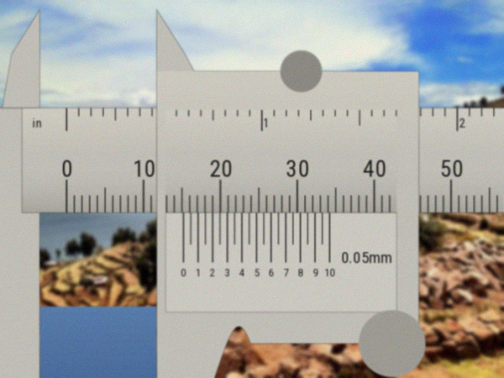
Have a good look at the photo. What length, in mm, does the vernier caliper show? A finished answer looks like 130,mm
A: 15.2,mm
